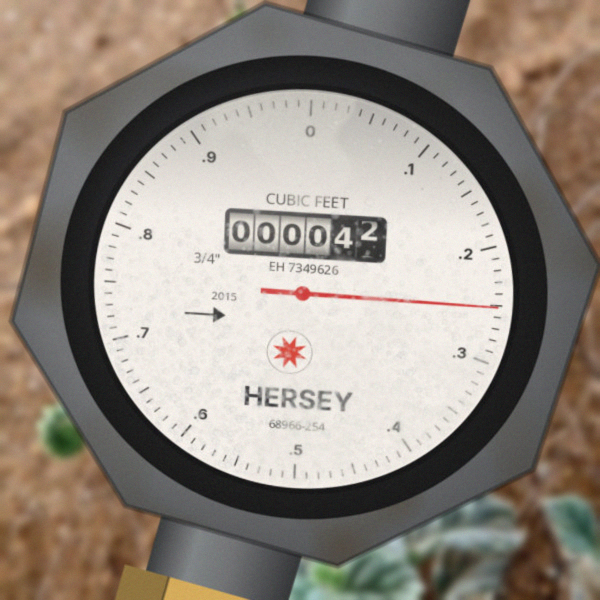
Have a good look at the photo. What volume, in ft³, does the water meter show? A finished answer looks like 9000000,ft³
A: 42.25,ft³
